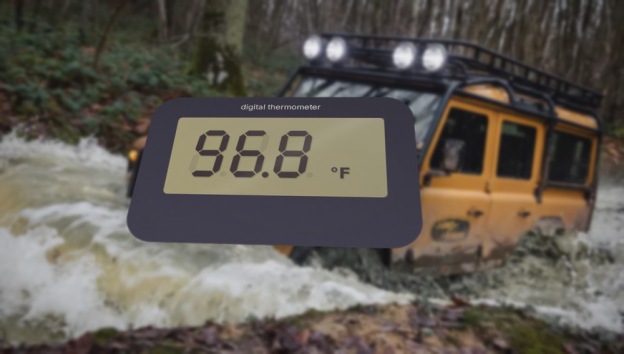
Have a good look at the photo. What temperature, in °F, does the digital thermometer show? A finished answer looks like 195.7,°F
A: 96.8,°F
